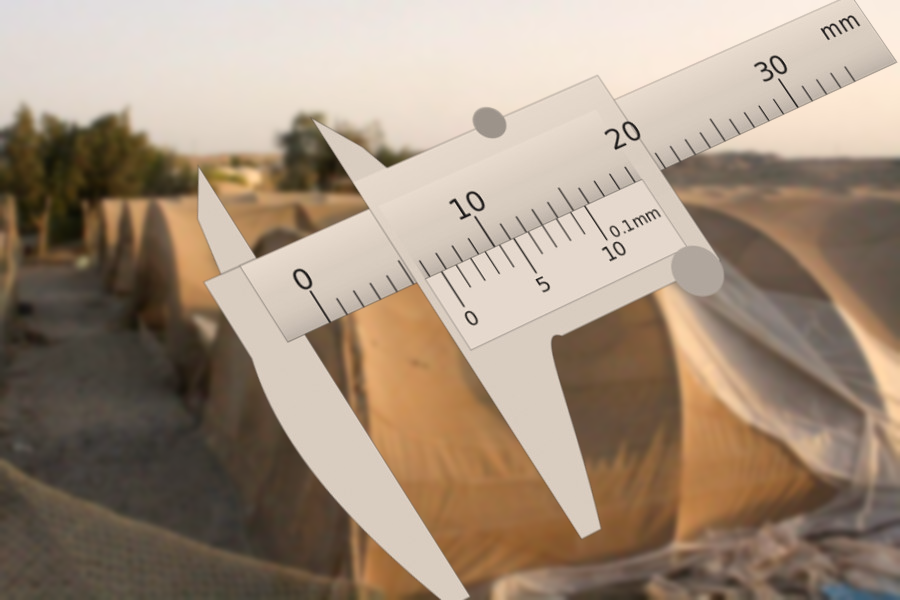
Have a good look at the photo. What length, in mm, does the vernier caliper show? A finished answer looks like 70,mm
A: 6.7,mm
